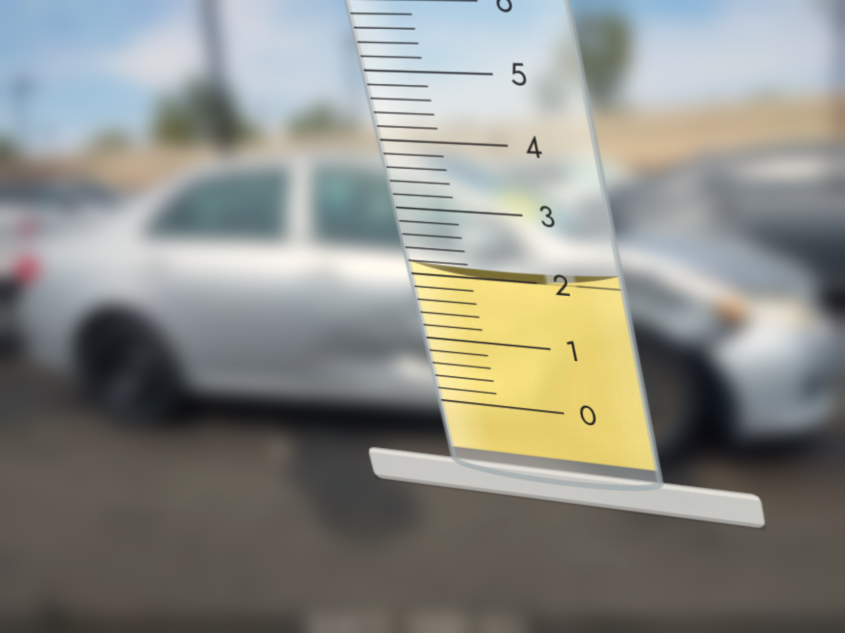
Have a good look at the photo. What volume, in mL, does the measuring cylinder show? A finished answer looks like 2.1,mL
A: 2,mL
